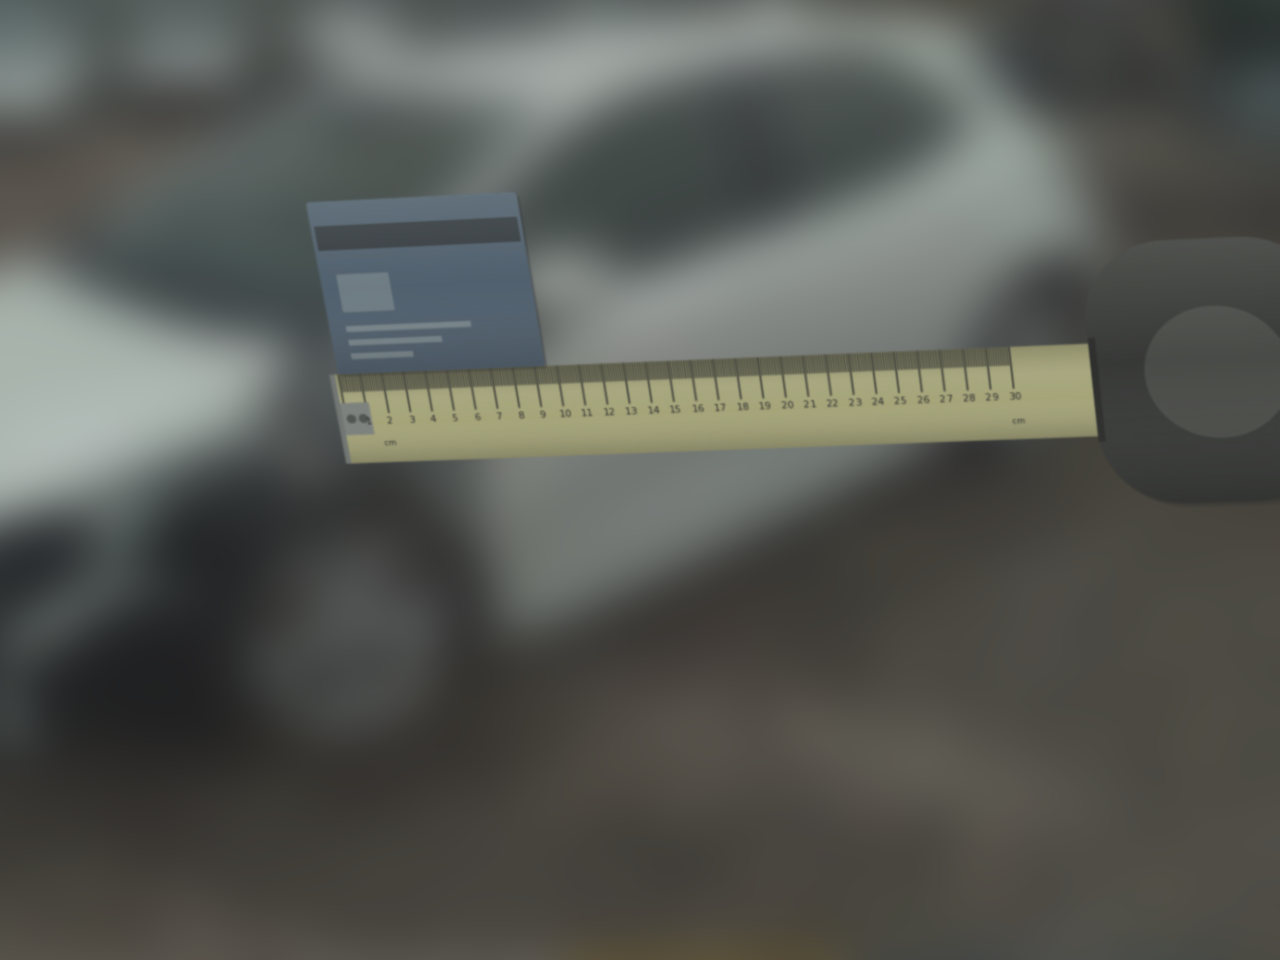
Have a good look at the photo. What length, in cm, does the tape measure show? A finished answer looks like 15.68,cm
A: 9.5,cm
